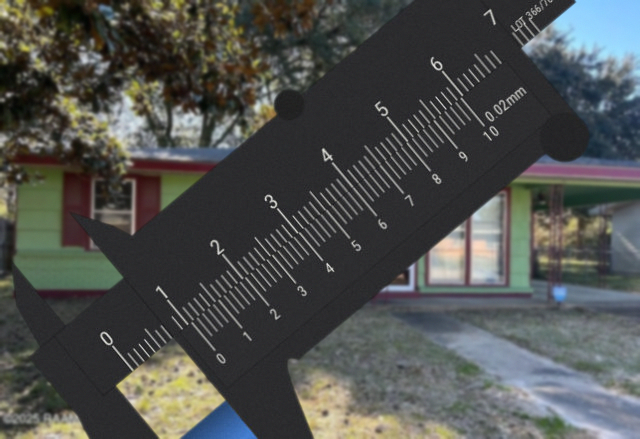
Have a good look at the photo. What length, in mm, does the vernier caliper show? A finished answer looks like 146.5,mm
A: 10.6,mm
